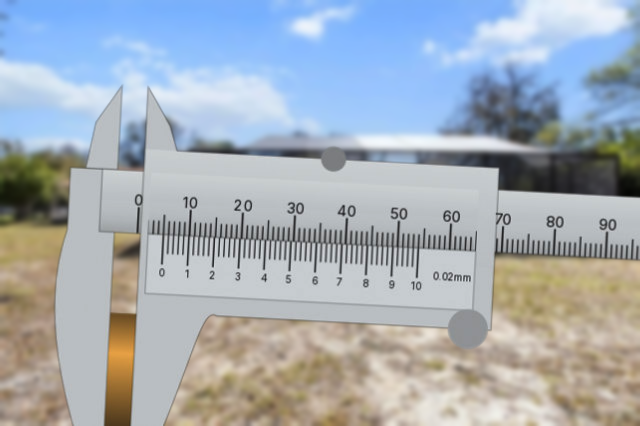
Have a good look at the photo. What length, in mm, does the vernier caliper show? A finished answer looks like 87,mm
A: 5.0,mm
